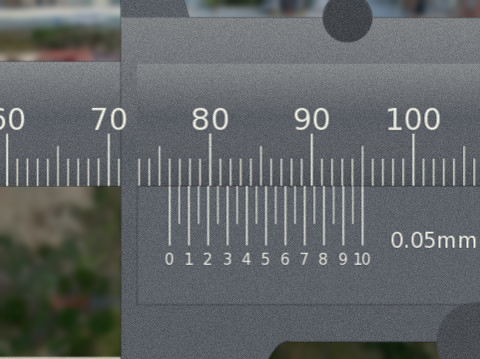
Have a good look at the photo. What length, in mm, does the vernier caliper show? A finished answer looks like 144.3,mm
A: 76.0,mm
